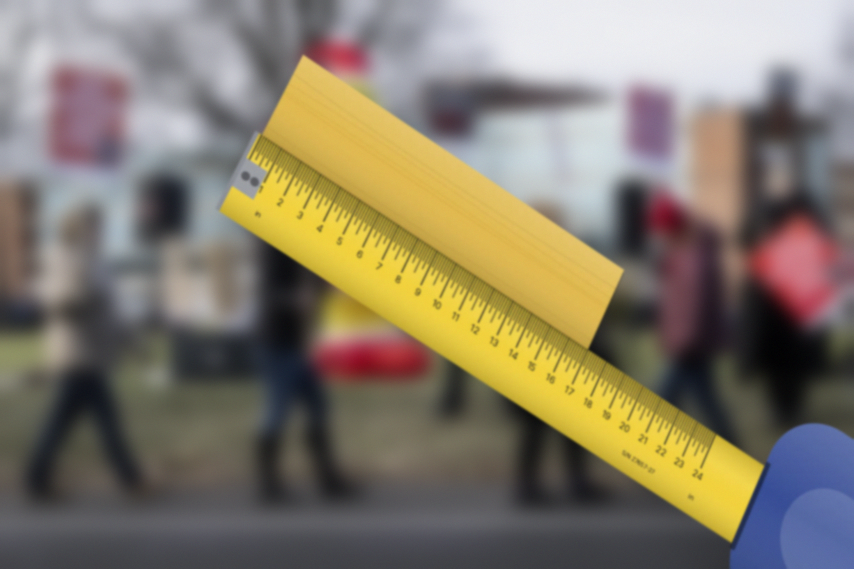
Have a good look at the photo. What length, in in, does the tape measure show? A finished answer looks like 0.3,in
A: 17,in
